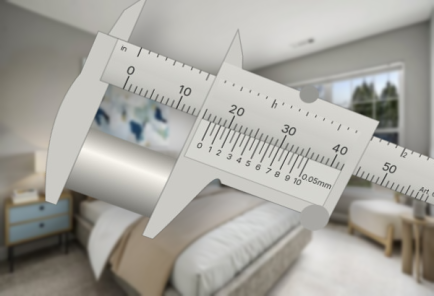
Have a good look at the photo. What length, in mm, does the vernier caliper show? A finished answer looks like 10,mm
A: 16.6,mm
